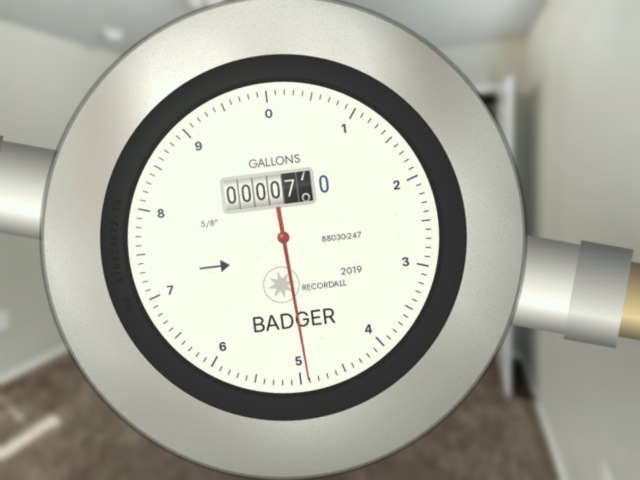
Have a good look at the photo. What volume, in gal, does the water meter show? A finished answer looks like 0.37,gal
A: 774.9,gal
